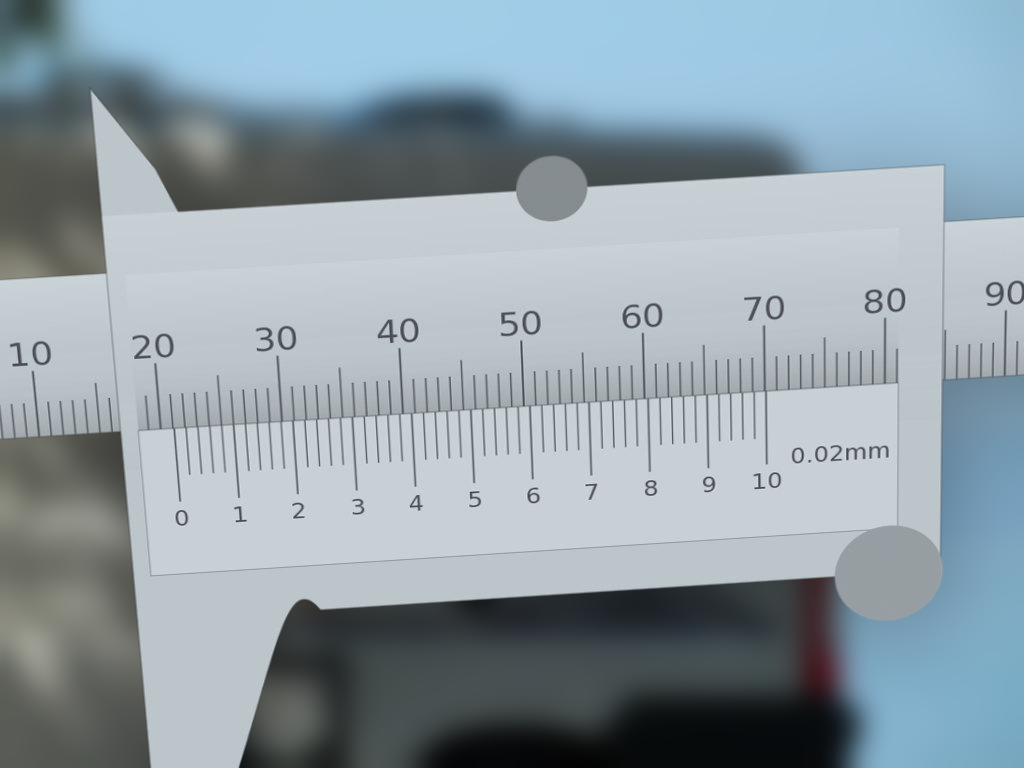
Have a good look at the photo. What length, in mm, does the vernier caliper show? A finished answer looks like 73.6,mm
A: 21.1,mm
